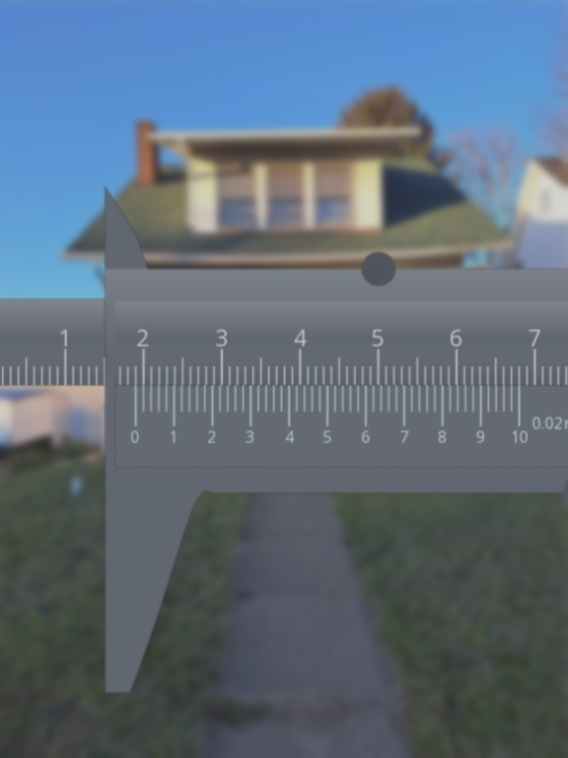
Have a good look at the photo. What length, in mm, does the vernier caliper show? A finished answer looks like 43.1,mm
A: 19.0,mm
